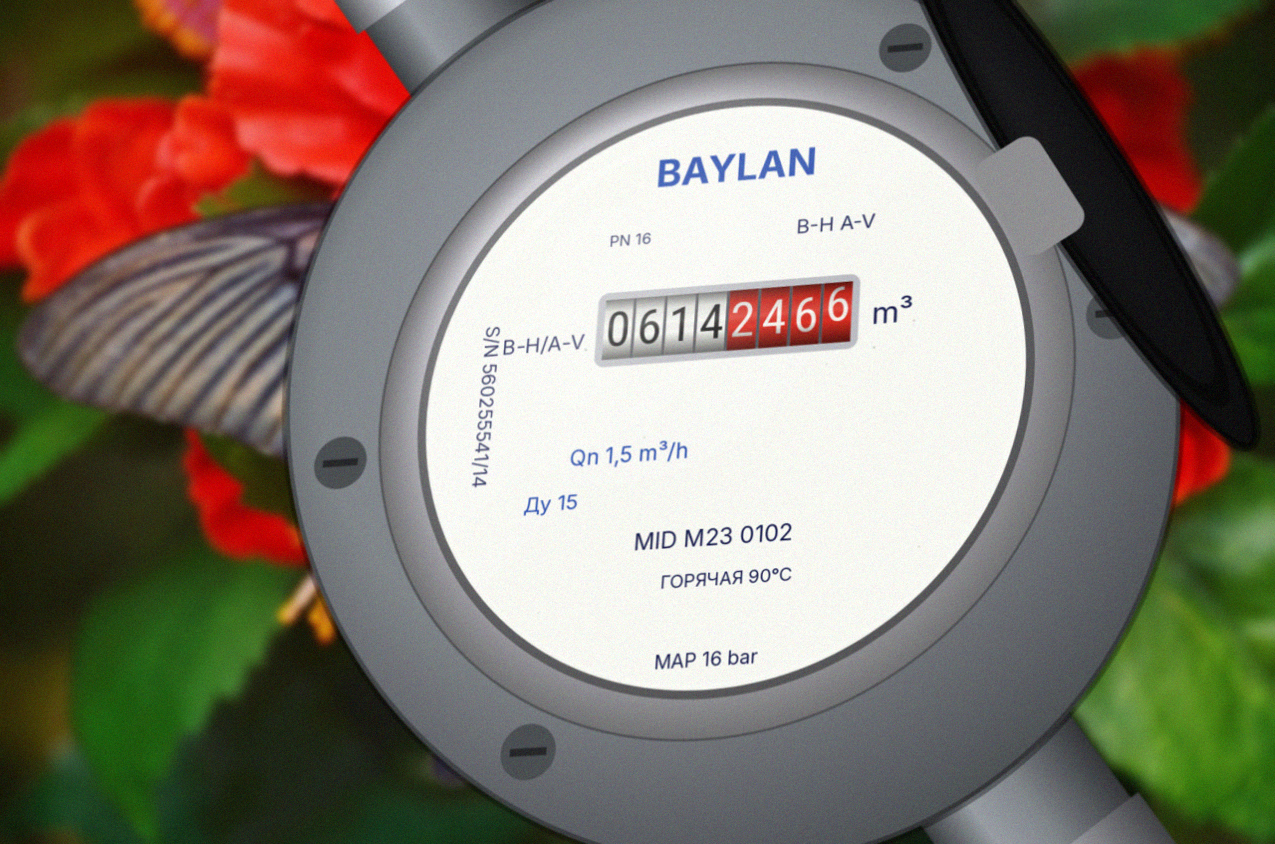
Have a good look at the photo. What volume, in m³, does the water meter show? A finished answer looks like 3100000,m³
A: 614.2466,m³
